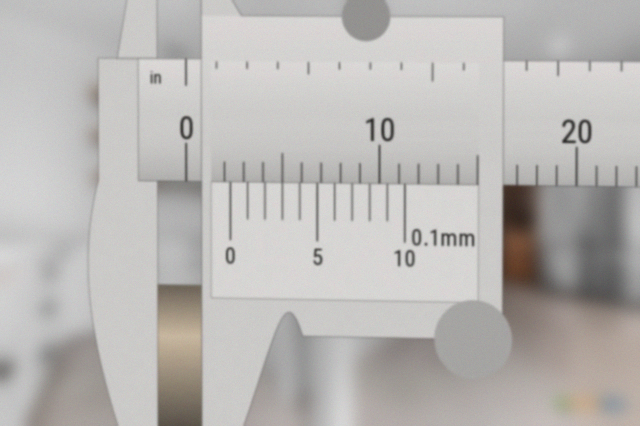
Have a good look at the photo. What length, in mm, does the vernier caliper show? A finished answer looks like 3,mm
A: 2.3,mm
